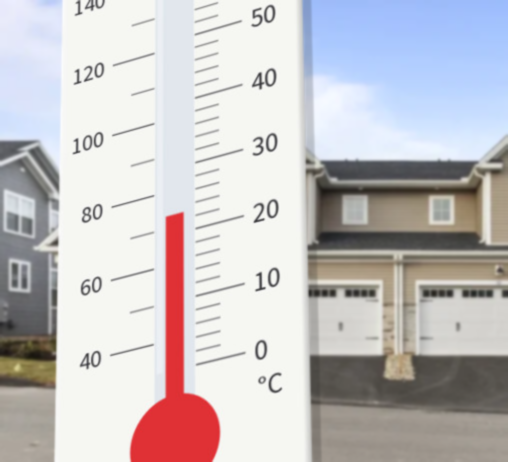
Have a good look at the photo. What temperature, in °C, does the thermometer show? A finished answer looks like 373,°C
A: 23,°C
